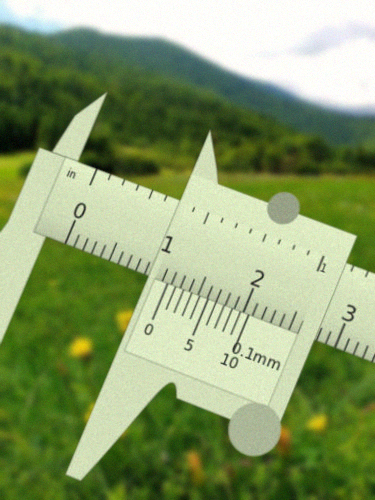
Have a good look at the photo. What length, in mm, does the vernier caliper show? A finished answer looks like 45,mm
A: 11.6,mm
